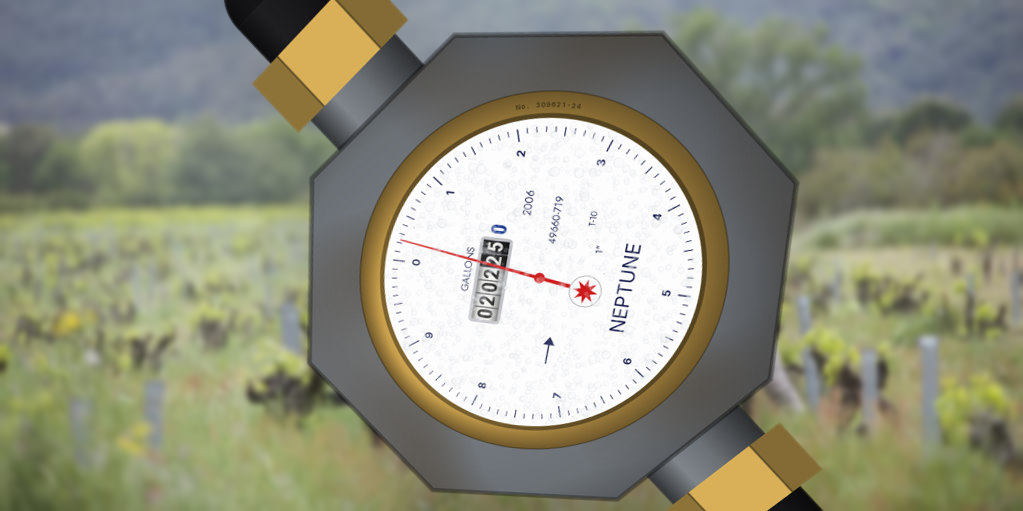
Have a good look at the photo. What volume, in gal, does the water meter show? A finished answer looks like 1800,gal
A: 202250.2,gal
